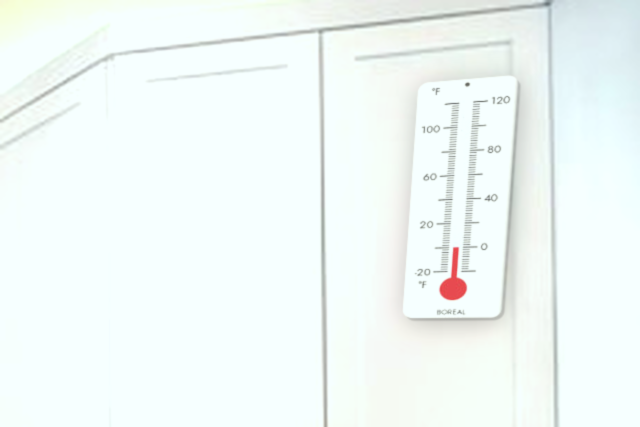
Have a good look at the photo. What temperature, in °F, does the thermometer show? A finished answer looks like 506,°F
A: 0,°F
